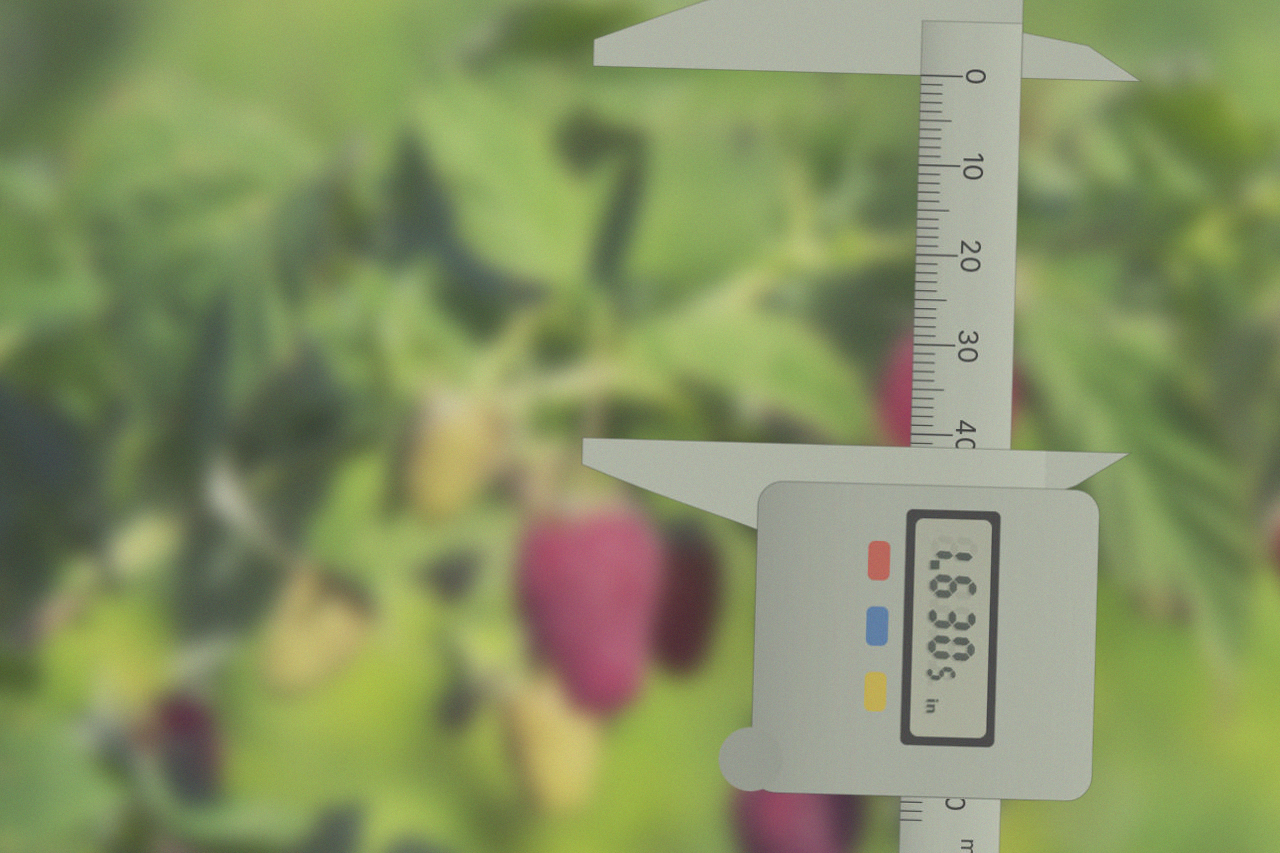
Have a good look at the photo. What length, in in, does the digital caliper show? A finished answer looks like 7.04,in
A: 1.6305,in
